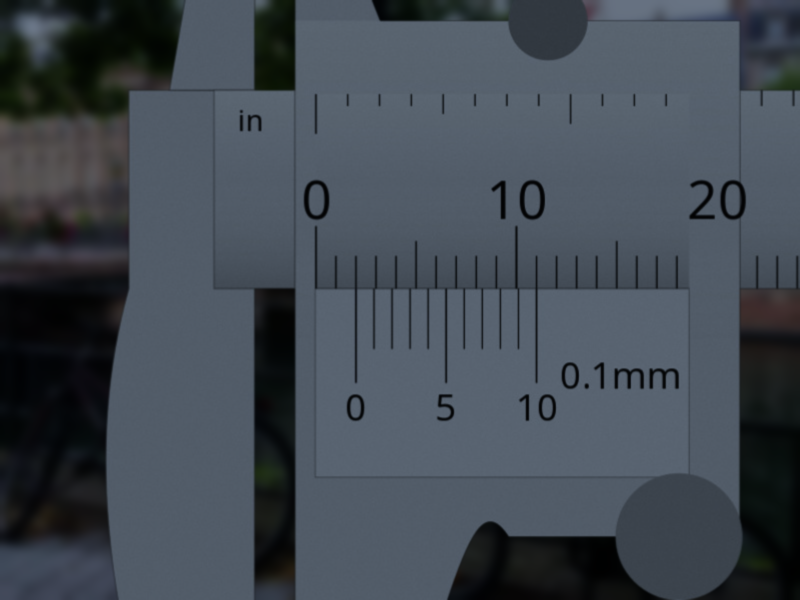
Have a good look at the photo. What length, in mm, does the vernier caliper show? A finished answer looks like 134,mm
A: 2.0,mm
